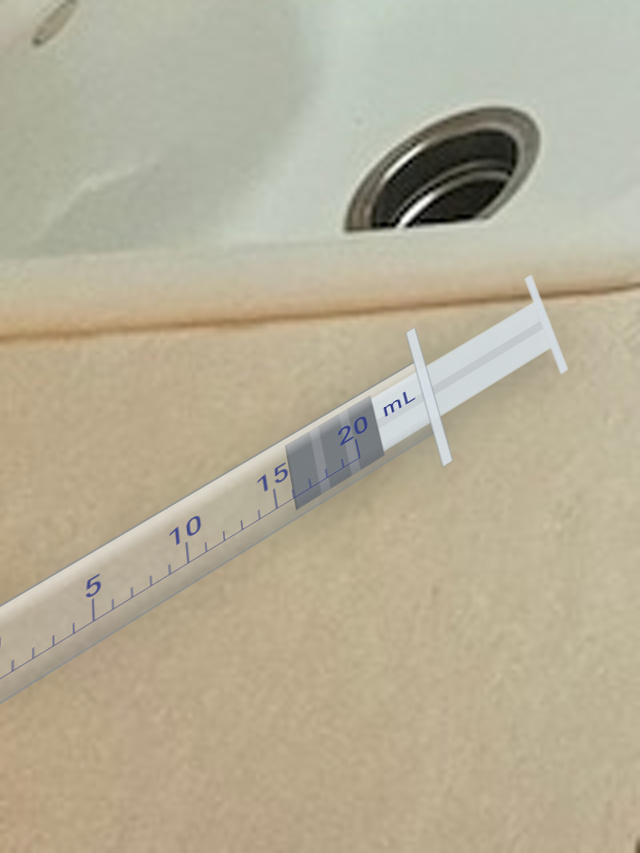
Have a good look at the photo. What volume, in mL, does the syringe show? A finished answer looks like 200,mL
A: 16,mL
